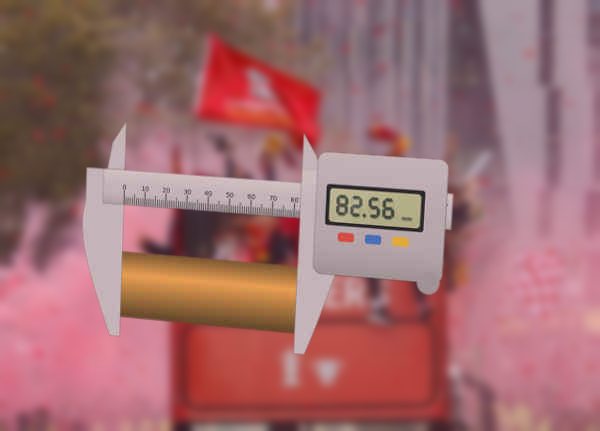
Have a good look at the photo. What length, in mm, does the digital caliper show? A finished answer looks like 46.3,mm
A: 82.56,mm
